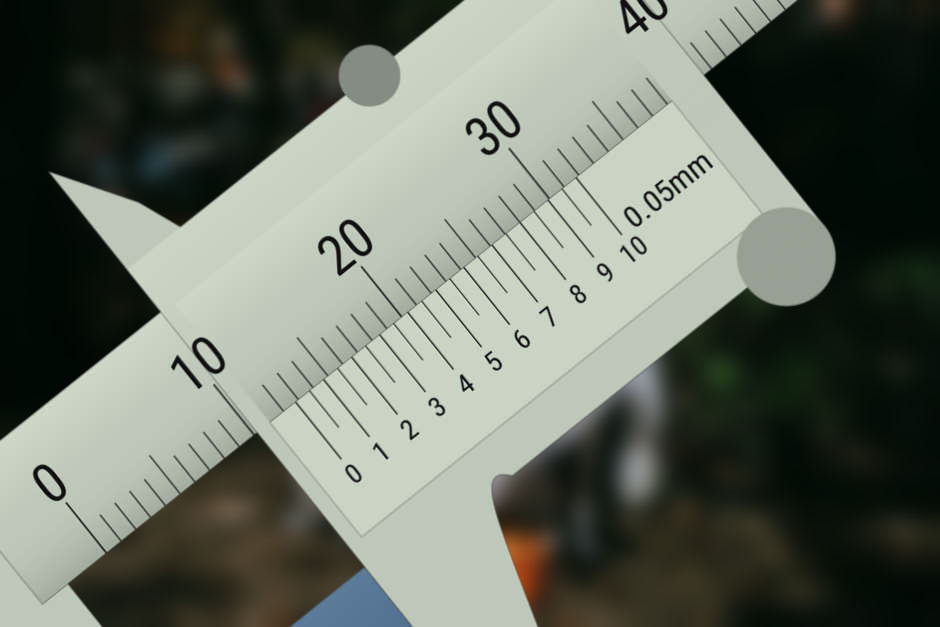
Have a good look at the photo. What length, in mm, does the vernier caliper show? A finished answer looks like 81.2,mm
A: 12.8,mm
